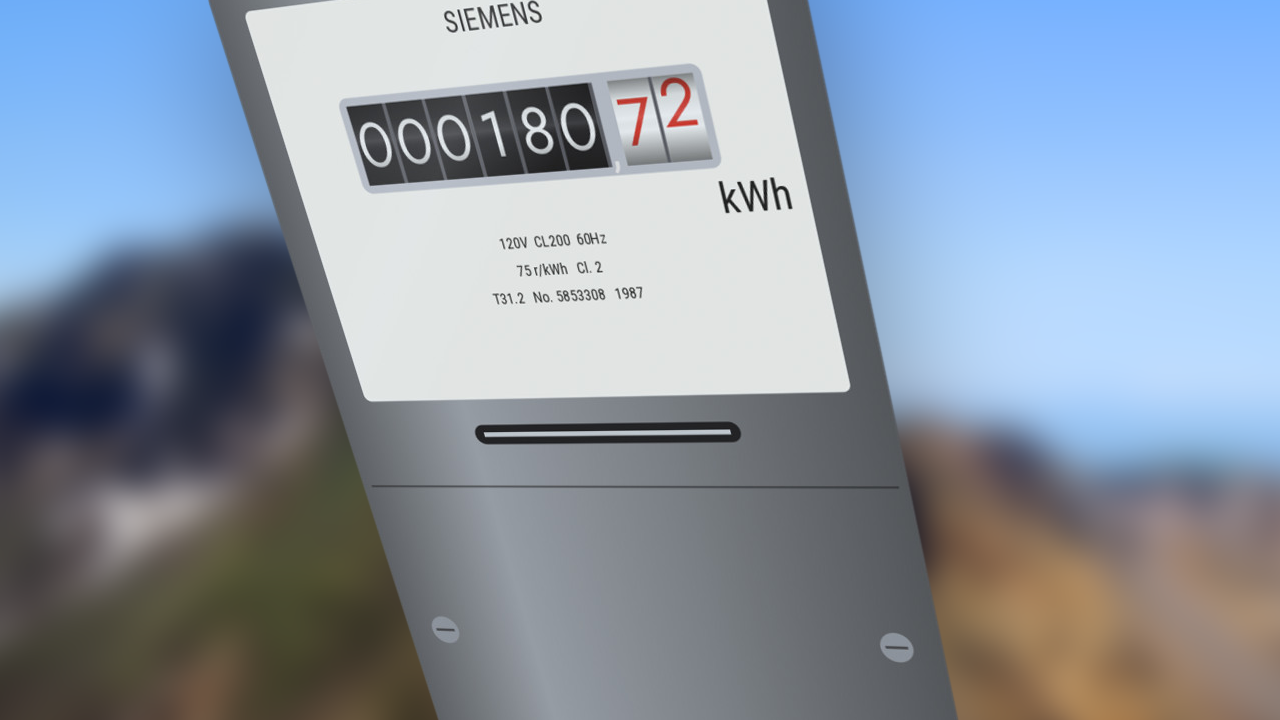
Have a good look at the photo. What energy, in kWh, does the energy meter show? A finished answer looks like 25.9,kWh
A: 180.72,kWh
